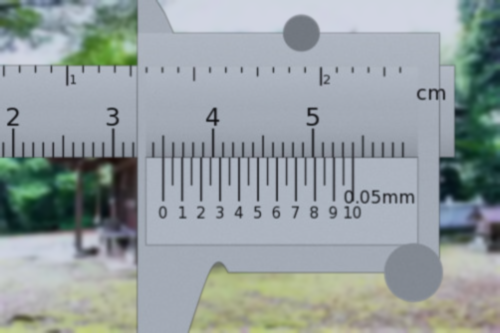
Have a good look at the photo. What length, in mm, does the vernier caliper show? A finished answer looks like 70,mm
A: 35.0,mm
